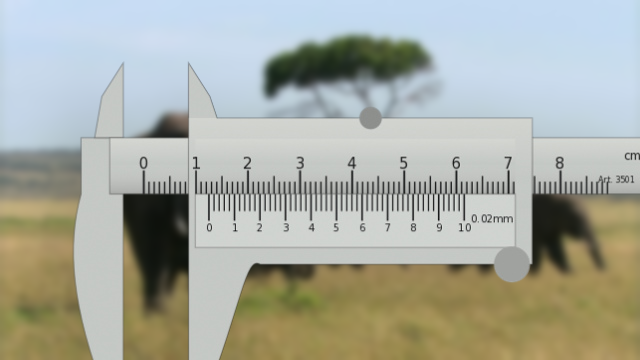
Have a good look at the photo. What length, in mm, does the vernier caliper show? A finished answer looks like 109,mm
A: 12.5,mm
